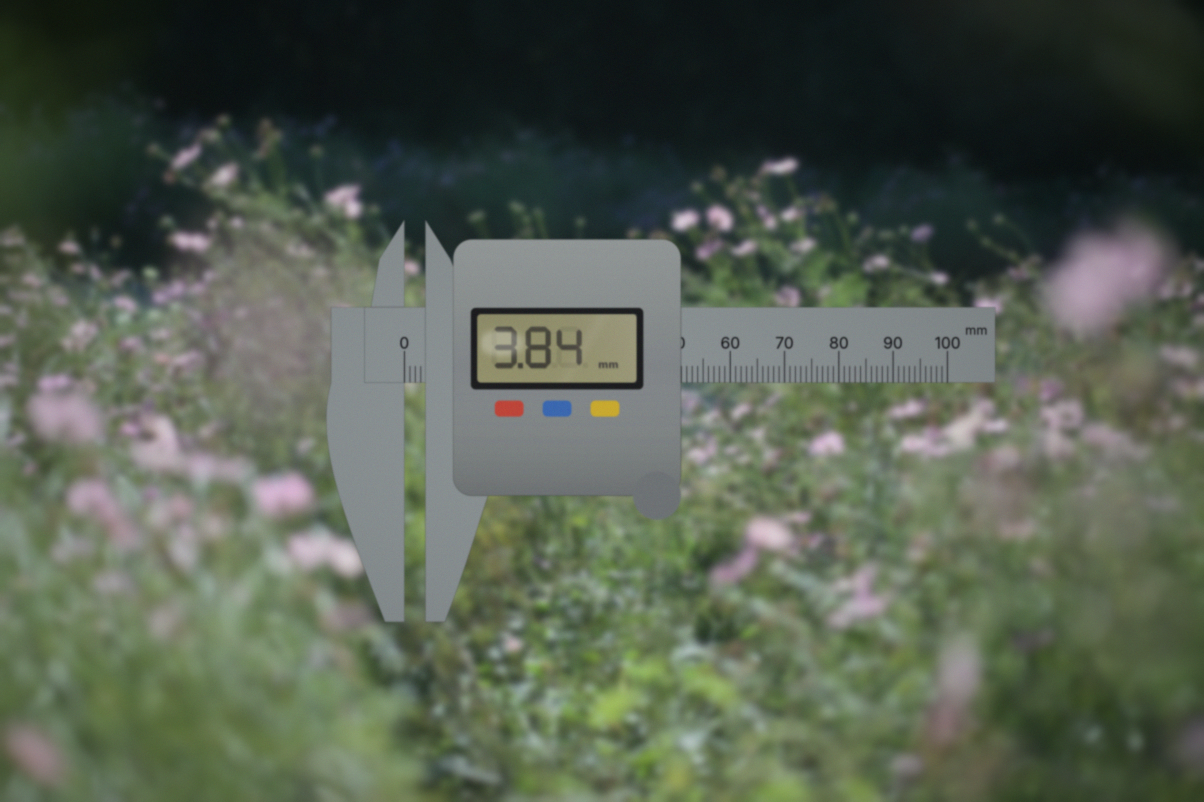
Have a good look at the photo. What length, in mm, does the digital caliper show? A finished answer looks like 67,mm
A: 3.84,mm
